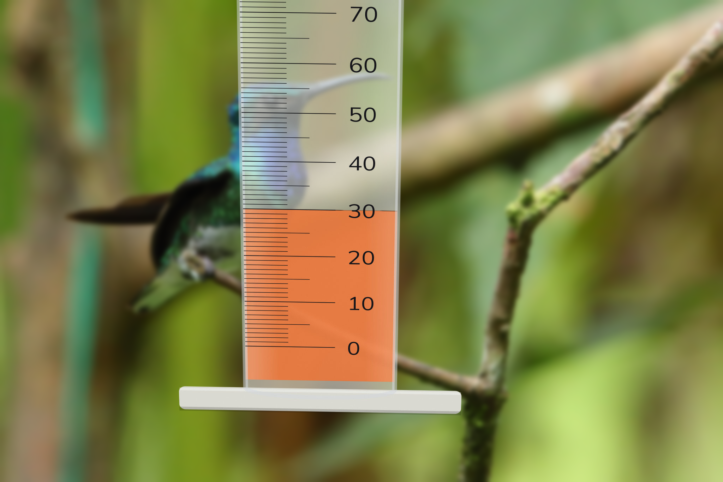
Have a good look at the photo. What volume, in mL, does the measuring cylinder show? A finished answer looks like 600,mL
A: 30,mL
